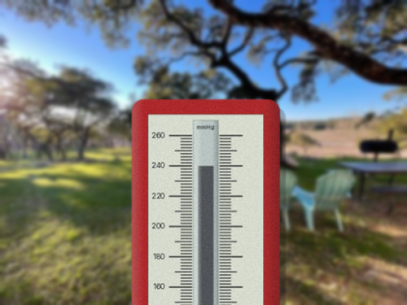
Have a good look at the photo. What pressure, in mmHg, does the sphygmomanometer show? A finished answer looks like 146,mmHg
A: 240,mmHg
